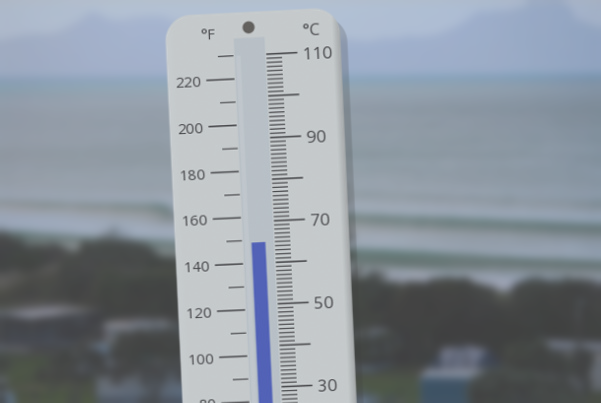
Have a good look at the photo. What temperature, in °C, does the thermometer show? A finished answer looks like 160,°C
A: 65,°C
